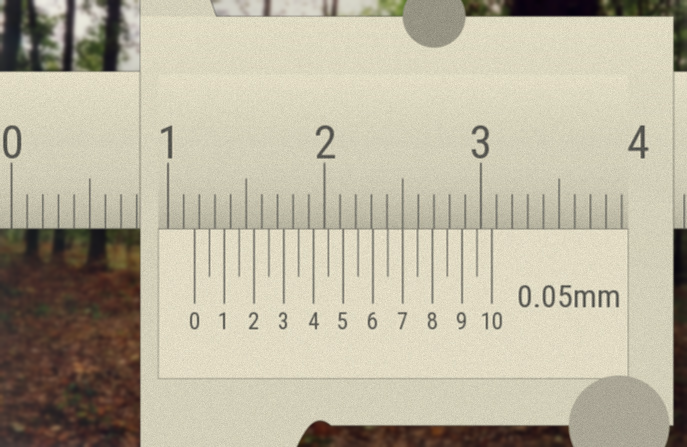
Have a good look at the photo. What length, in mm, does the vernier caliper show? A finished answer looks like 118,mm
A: 11.7,mm
